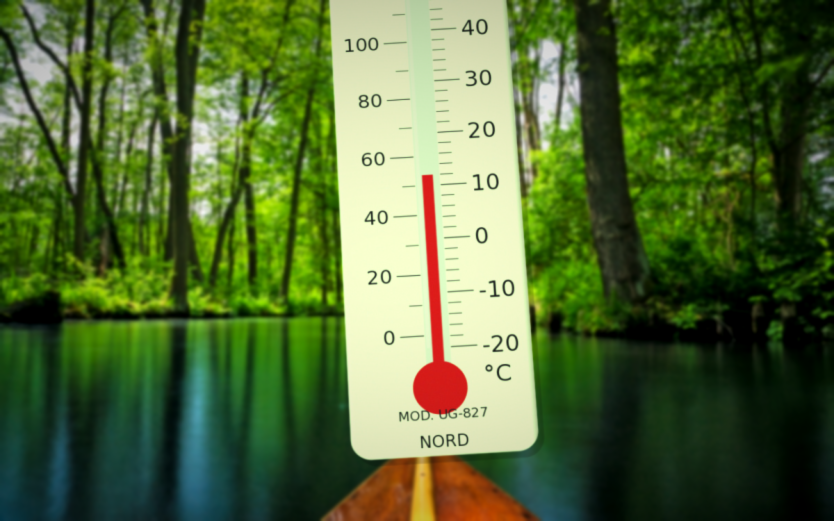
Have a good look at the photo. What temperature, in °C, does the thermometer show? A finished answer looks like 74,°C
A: 12,°C
